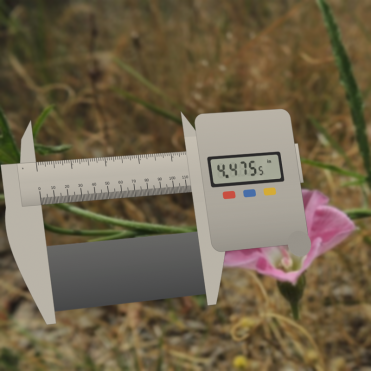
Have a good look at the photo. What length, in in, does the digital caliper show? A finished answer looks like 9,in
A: 4.4755,in
